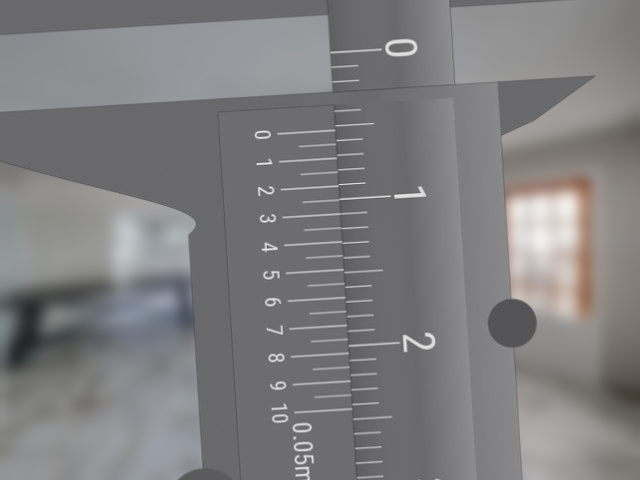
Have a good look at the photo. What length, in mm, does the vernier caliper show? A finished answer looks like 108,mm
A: 5.3,mm
